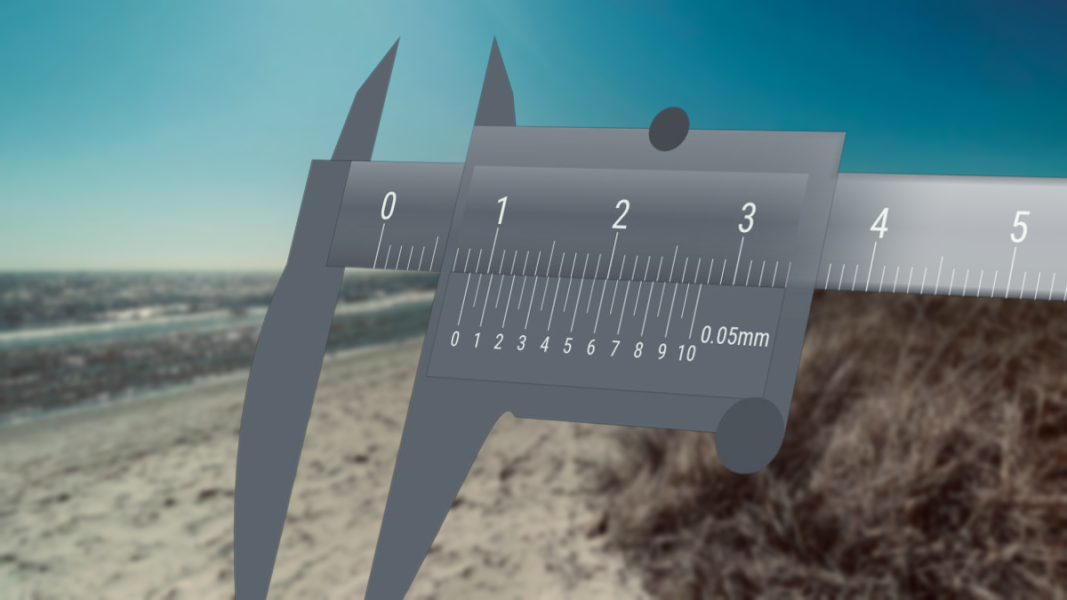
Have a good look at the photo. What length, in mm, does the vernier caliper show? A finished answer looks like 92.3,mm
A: 8.5,mm
